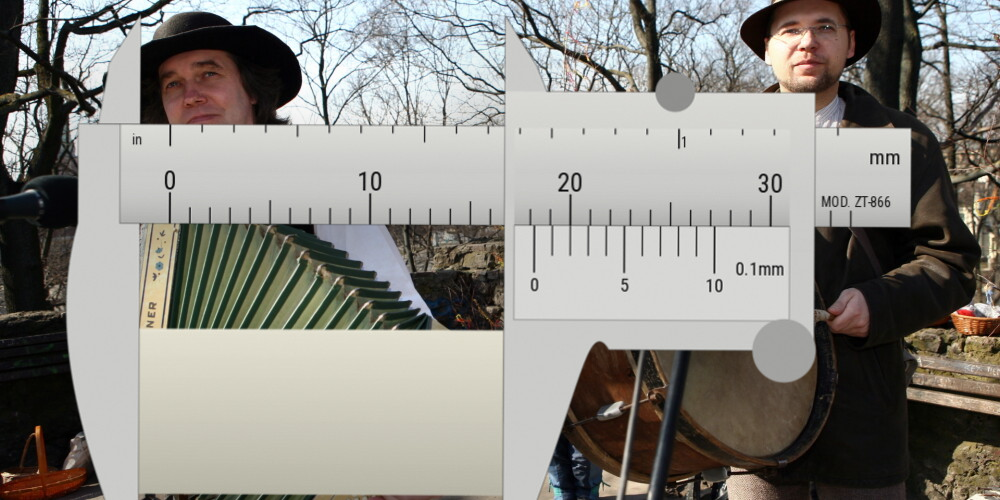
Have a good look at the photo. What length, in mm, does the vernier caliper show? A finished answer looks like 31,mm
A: 18.2,mm
